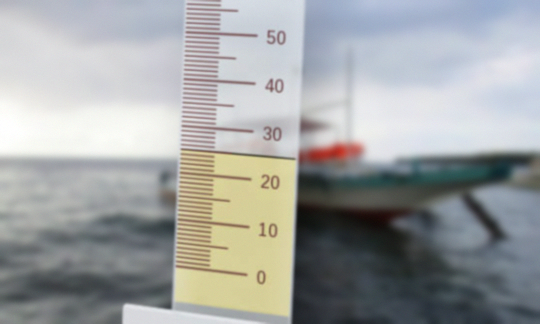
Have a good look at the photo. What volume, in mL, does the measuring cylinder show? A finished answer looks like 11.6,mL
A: 25,mL
